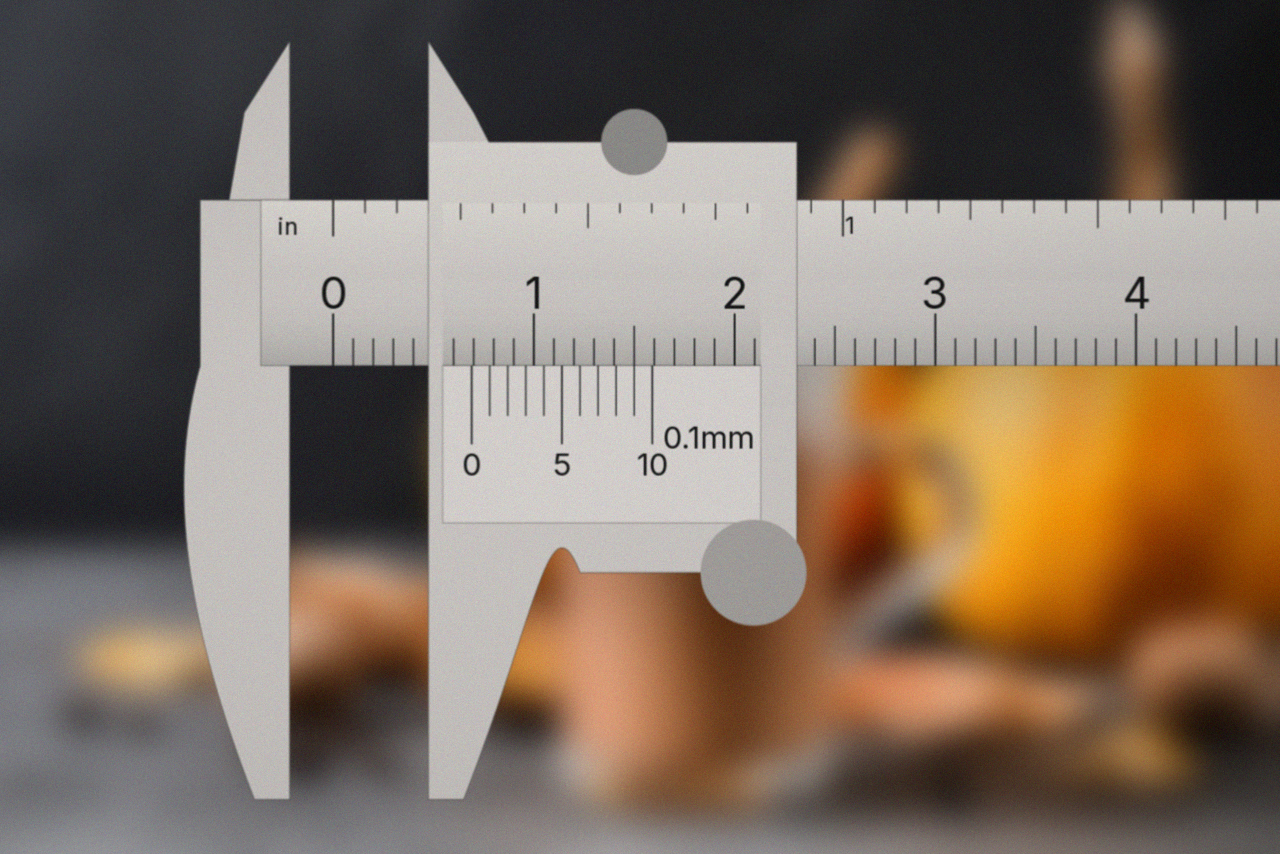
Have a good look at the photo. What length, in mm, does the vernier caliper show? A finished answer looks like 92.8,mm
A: 6.9,mm
